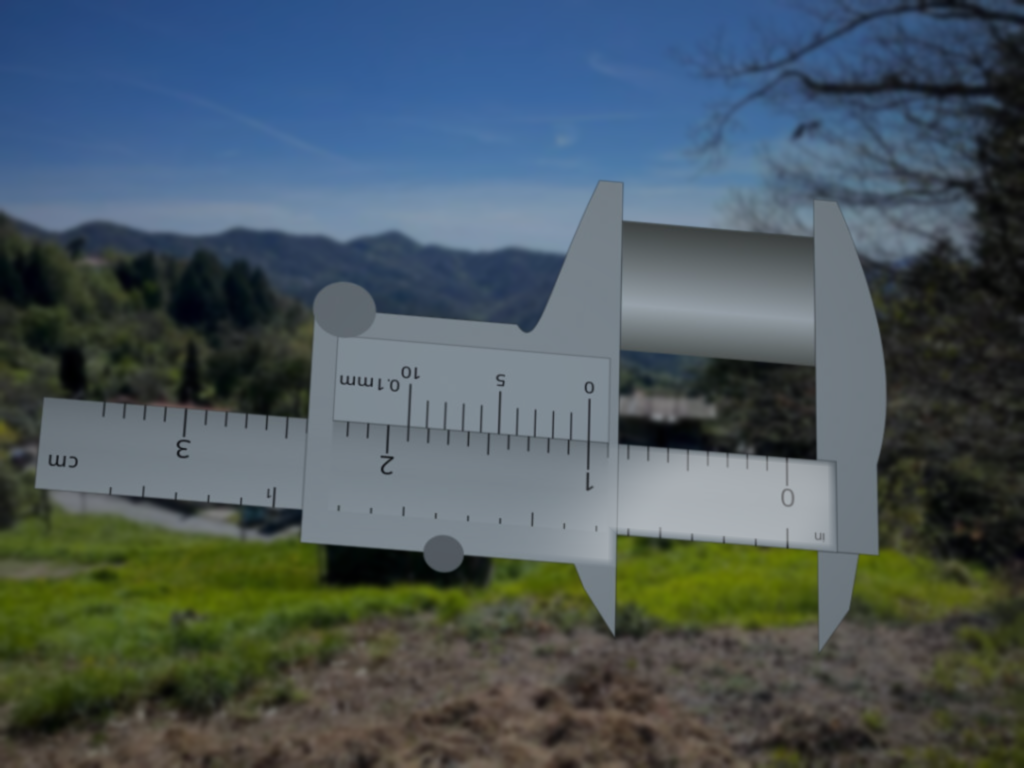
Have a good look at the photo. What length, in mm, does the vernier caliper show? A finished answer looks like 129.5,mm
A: 10.0,mm
